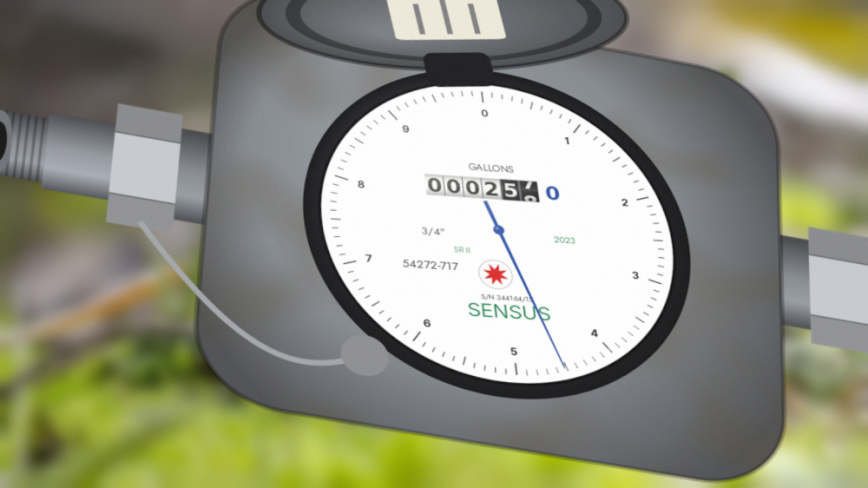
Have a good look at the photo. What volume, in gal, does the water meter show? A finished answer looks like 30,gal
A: 2574.5,gal
